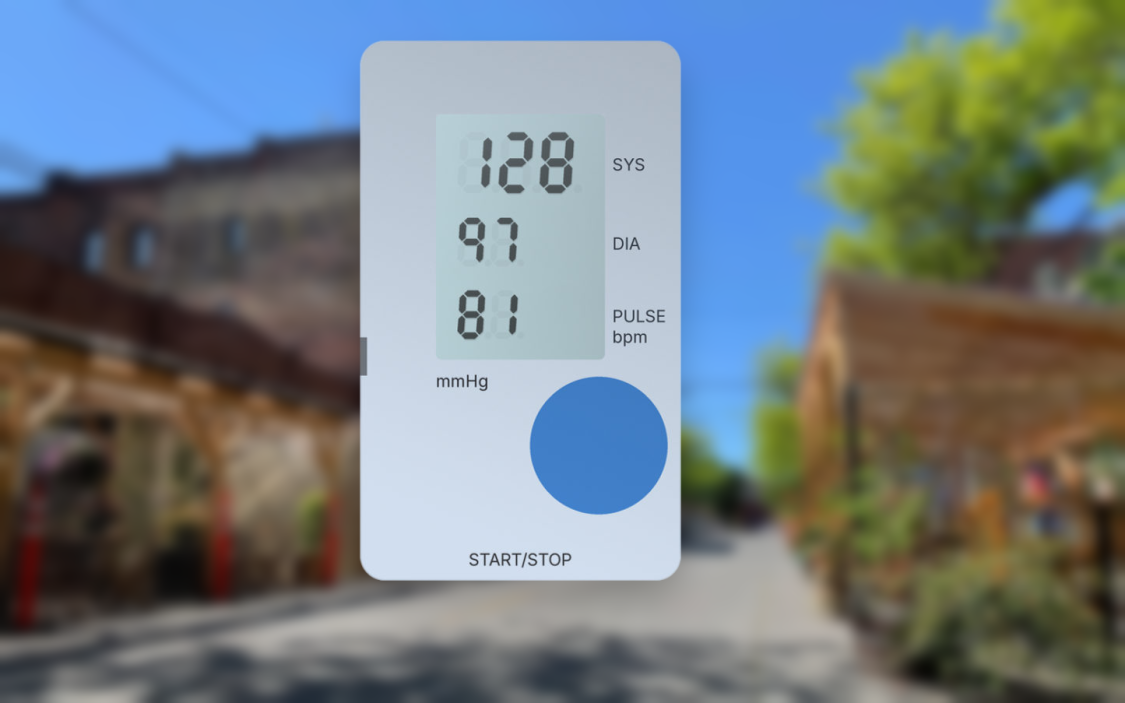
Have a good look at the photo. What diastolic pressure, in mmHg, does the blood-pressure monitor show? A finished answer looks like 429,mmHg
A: 97,mmHg
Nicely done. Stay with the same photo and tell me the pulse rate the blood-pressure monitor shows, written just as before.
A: 81,bpm
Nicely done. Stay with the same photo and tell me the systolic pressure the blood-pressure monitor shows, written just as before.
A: 128,mmHg
